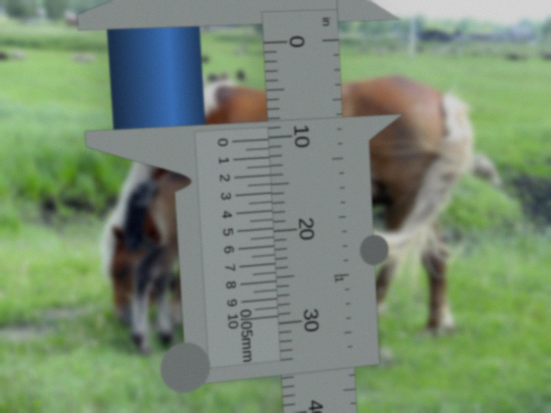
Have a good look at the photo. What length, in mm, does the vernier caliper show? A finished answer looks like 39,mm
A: 10.2,mm
